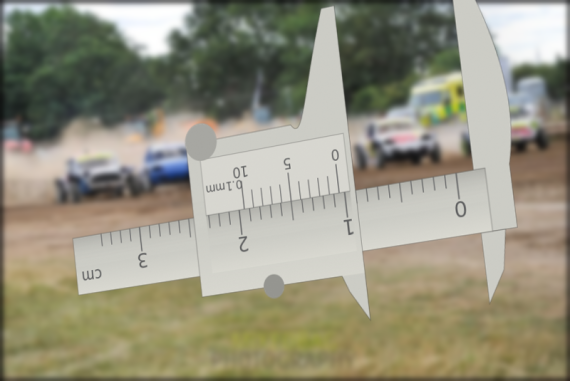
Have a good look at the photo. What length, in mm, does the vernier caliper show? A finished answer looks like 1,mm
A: 10.5,mm
